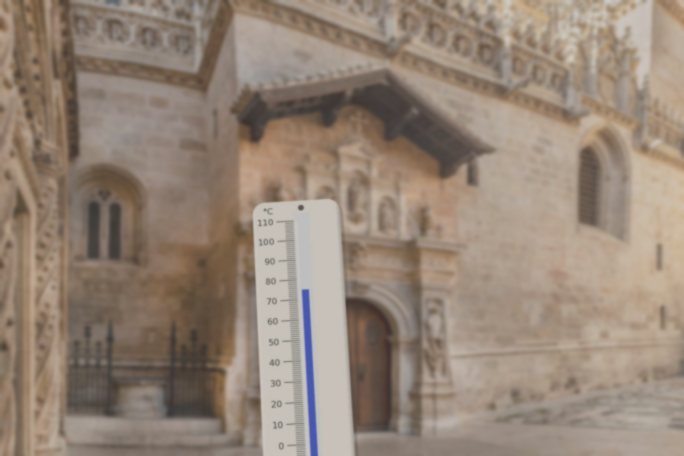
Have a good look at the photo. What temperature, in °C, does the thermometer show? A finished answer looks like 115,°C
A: 75,°C
